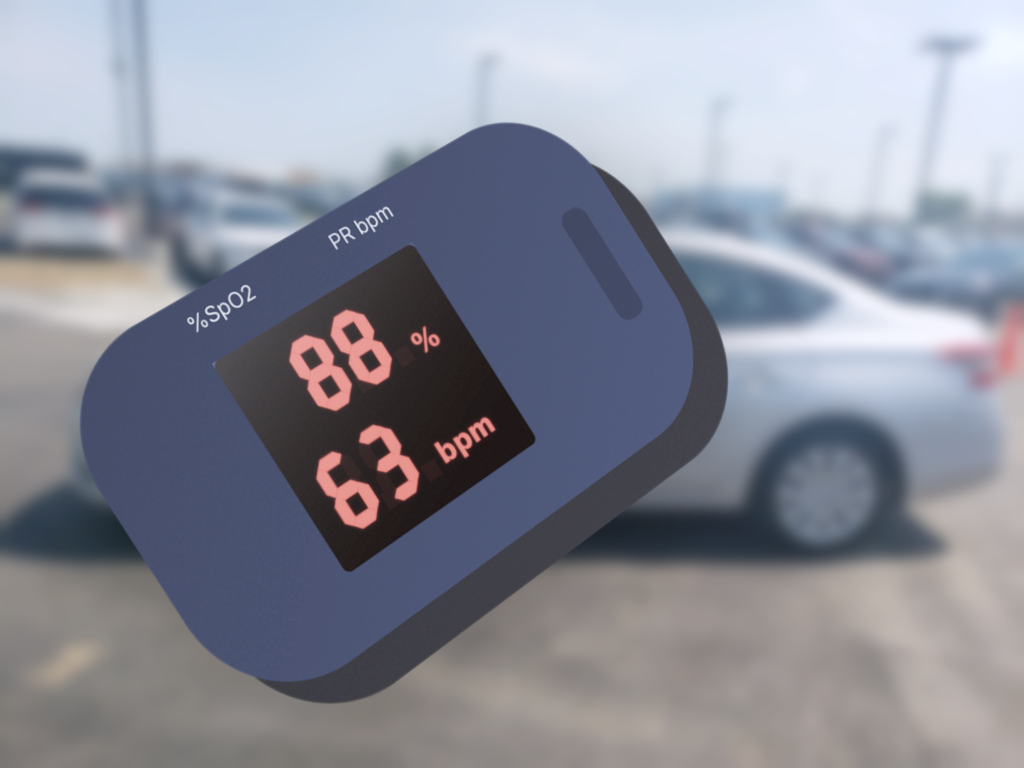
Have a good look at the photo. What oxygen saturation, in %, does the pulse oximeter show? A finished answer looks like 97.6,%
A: 88,%
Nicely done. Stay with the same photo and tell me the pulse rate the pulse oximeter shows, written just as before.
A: 63,bpm
